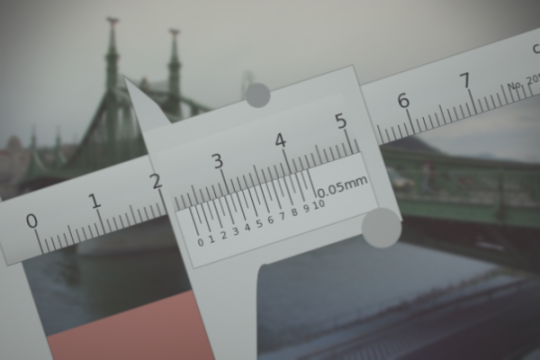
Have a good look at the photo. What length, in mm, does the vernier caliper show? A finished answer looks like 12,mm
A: 23.6,mm
